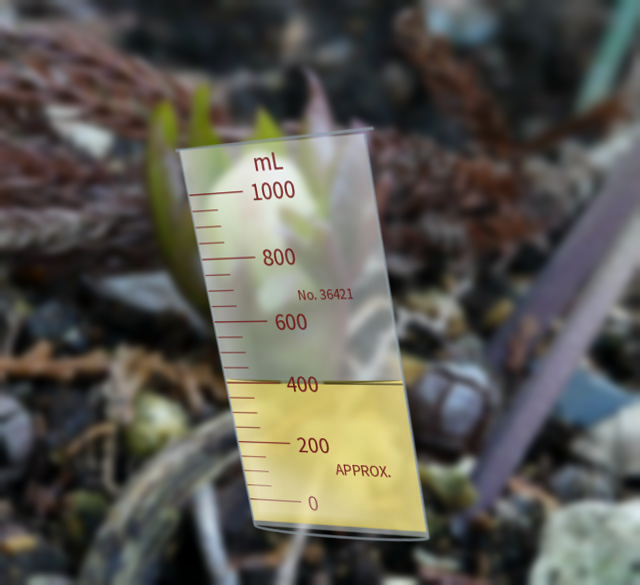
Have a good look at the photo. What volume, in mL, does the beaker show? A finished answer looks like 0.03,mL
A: 400,mL
